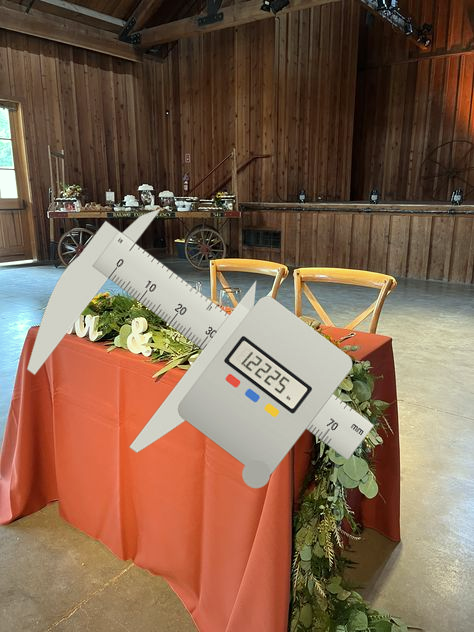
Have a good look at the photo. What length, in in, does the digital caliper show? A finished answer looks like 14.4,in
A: 1.2225,in
